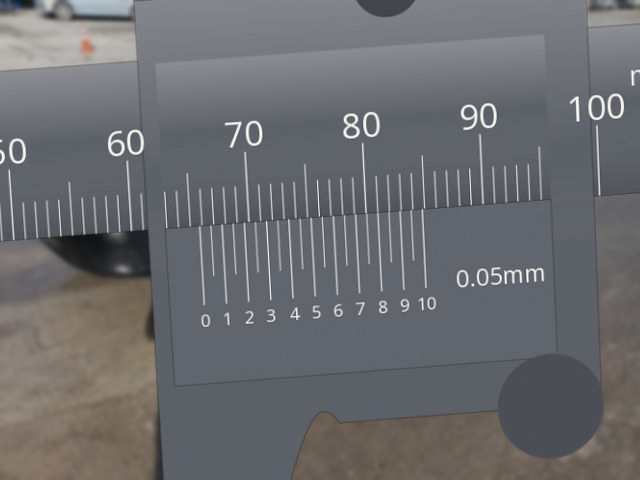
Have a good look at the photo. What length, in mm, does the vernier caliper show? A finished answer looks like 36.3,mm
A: 65.8,mm
